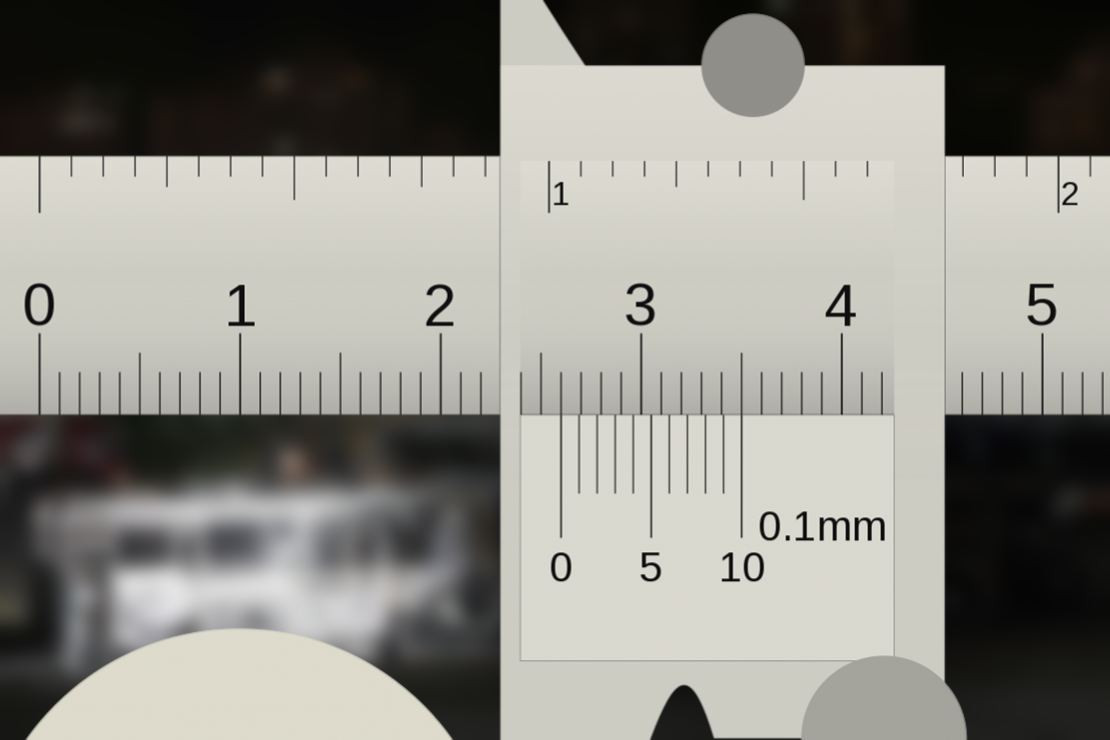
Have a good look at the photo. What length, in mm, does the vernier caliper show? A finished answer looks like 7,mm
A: 26.0,mm
